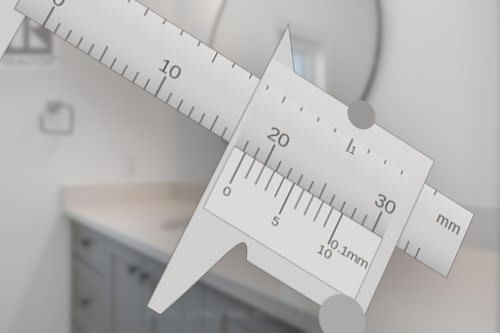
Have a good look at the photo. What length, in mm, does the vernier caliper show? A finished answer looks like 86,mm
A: 18.2,mm
